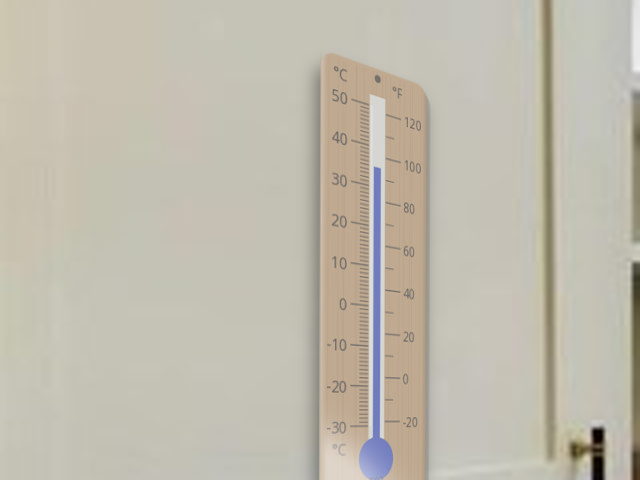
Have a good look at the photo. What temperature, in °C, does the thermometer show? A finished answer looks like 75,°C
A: 35,°C
